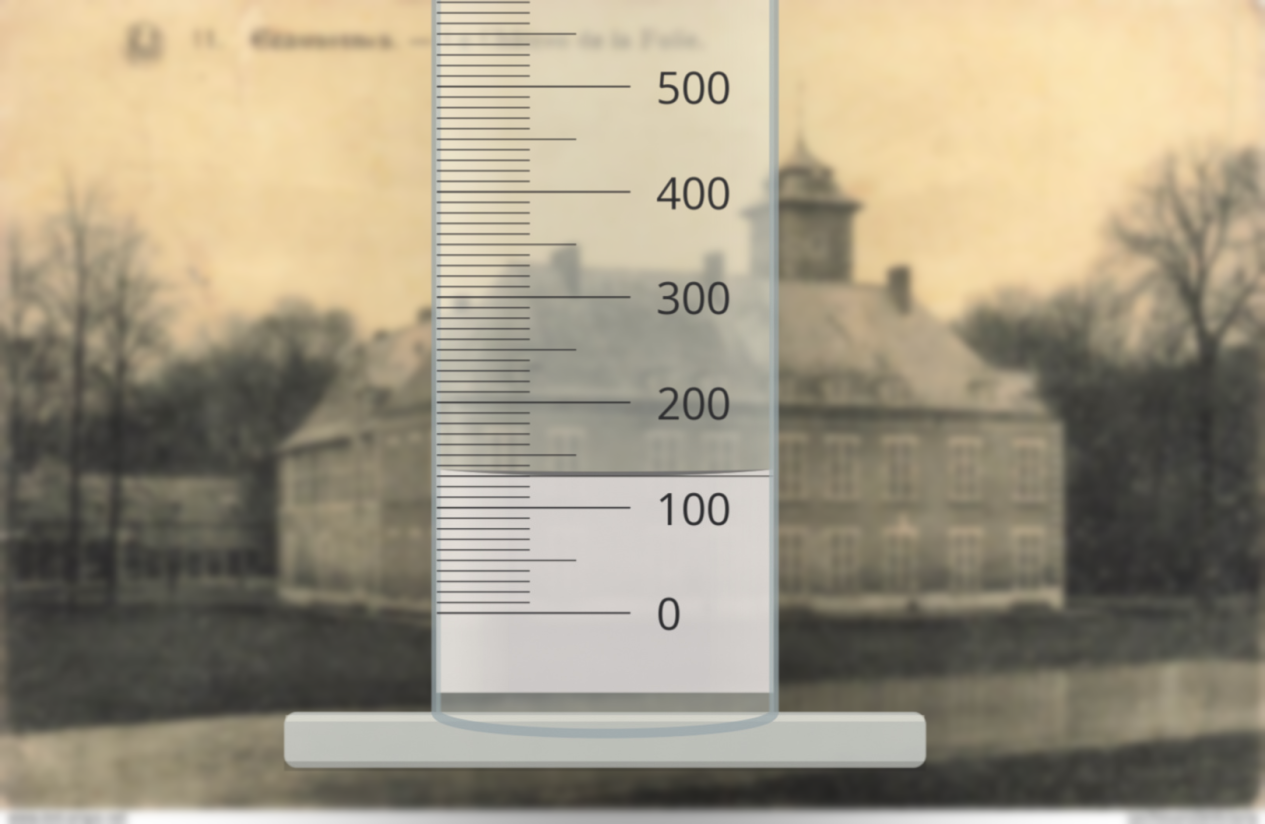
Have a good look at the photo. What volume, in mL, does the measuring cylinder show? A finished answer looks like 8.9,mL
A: 130,mL
